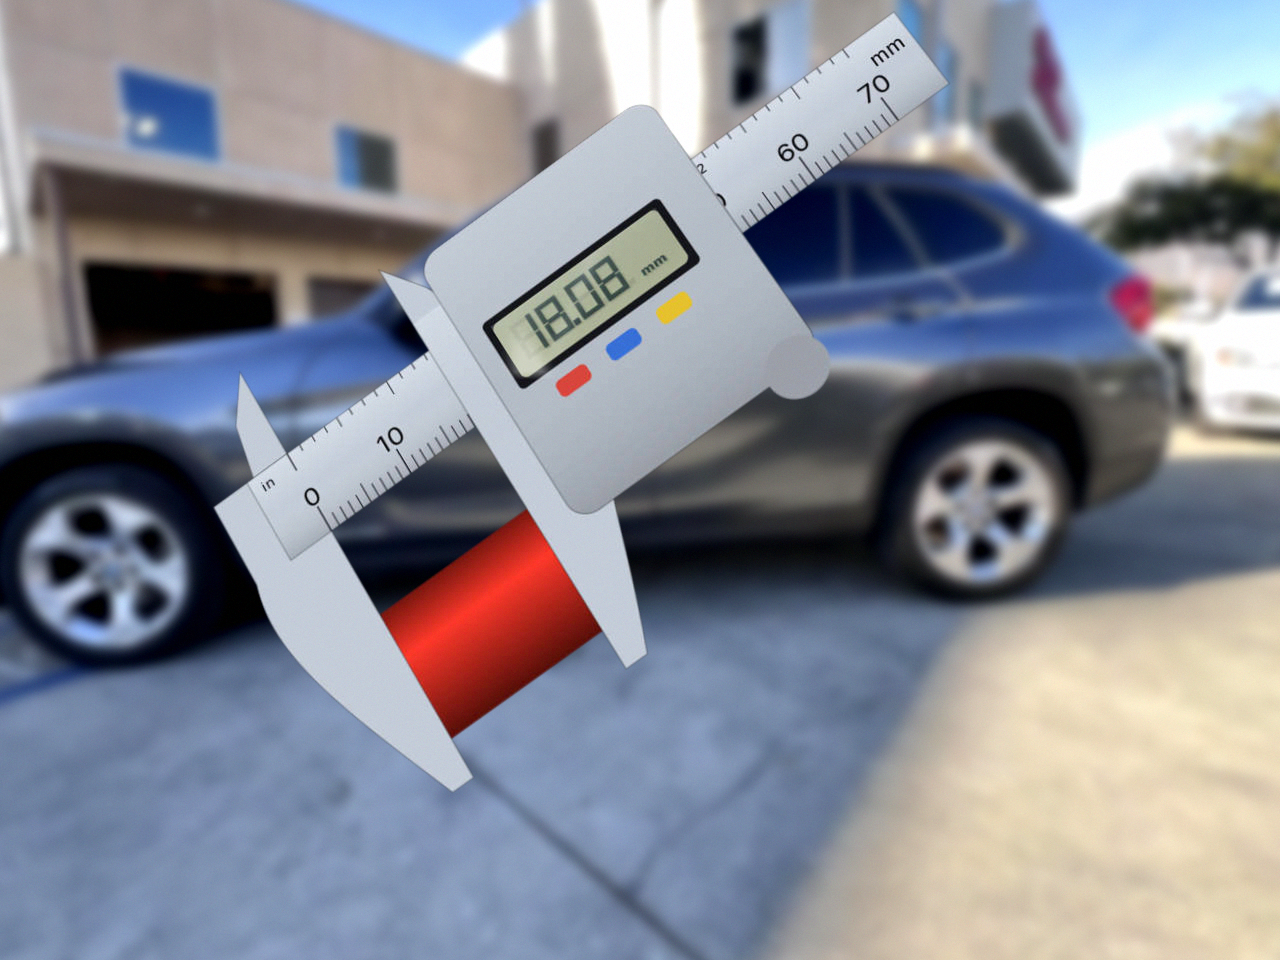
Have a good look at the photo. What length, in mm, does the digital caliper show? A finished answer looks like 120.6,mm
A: 18.08,mm
